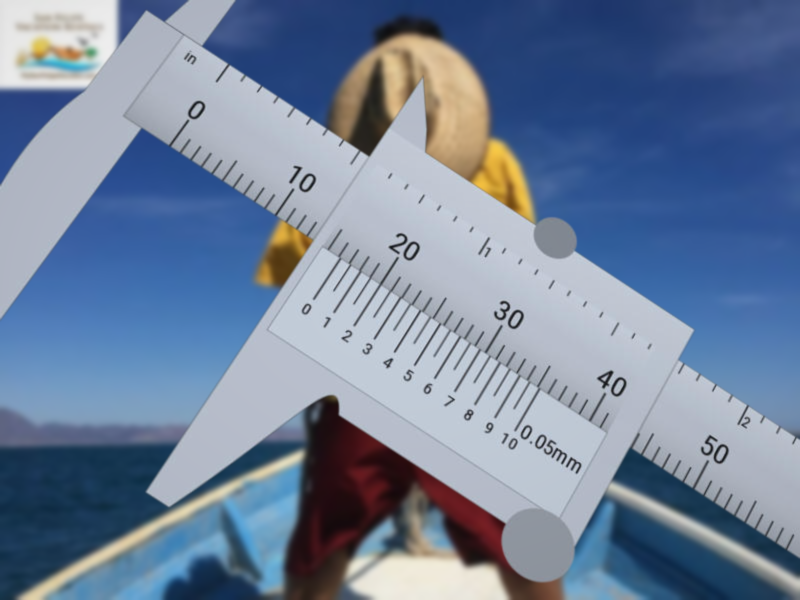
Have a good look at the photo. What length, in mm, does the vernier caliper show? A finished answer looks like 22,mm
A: 16.2,mm
